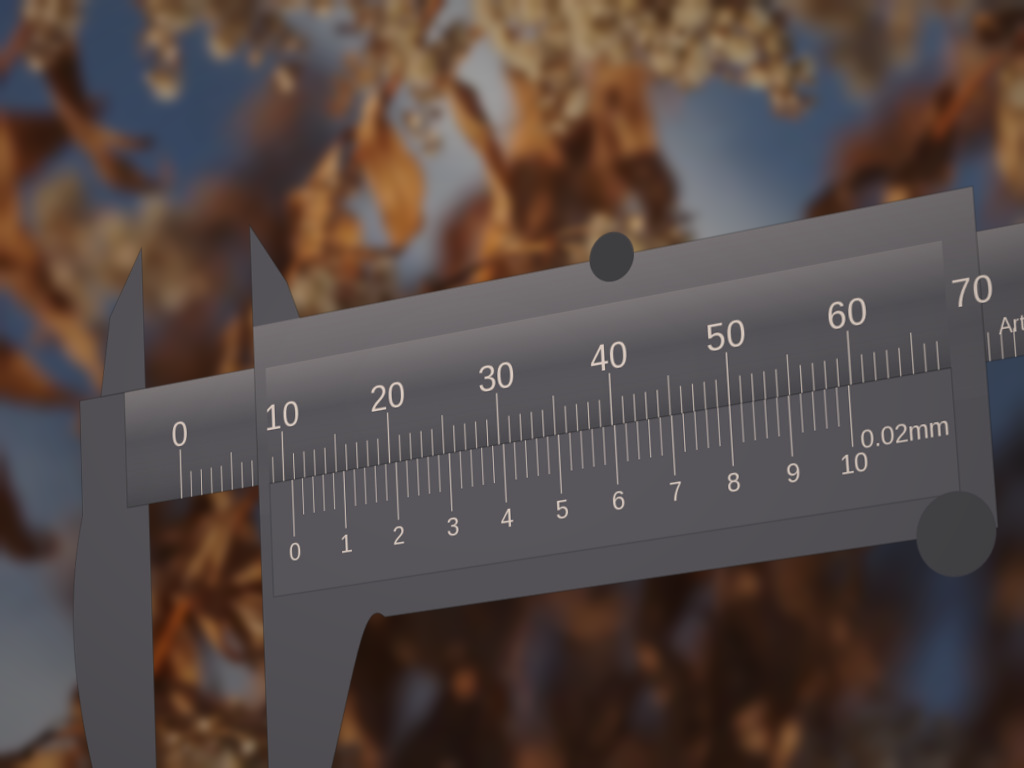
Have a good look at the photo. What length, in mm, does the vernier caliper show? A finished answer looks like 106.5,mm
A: 10.8,mm
